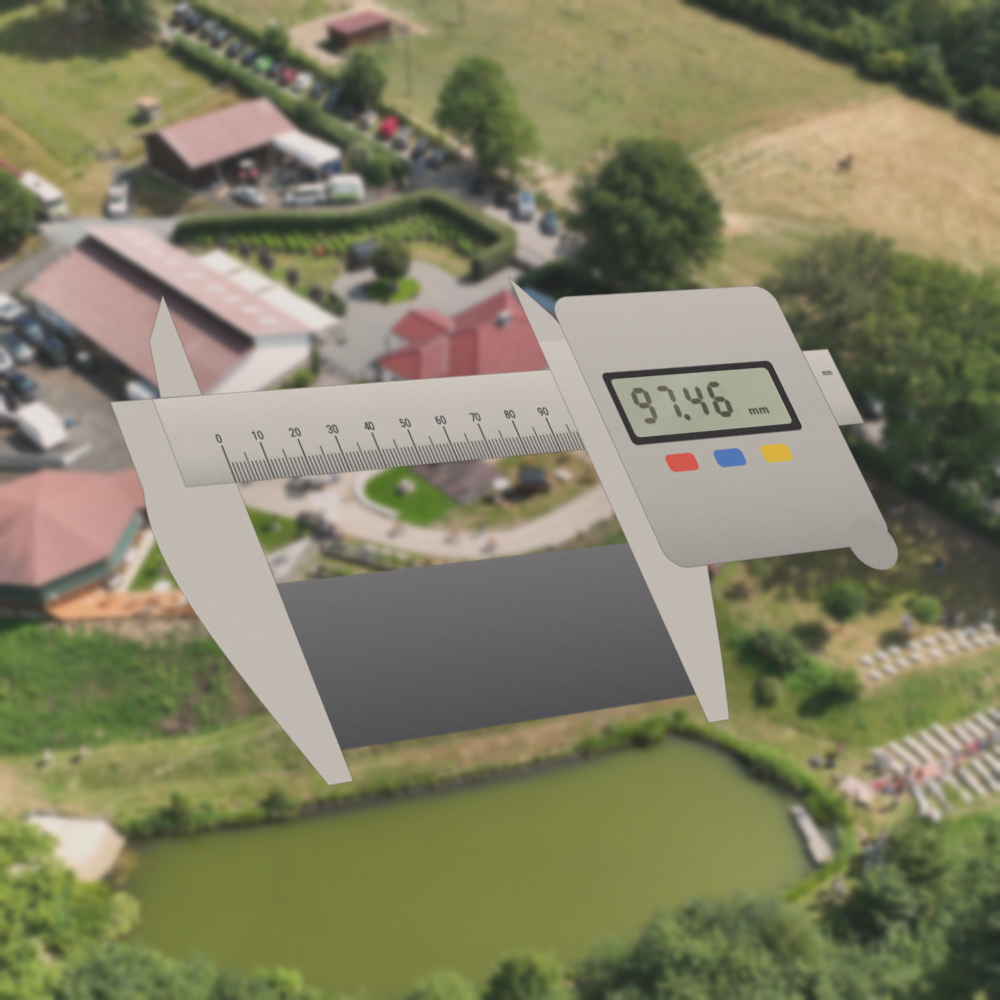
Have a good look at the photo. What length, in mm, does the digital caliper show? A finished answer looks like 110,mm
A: 97.46,mm
